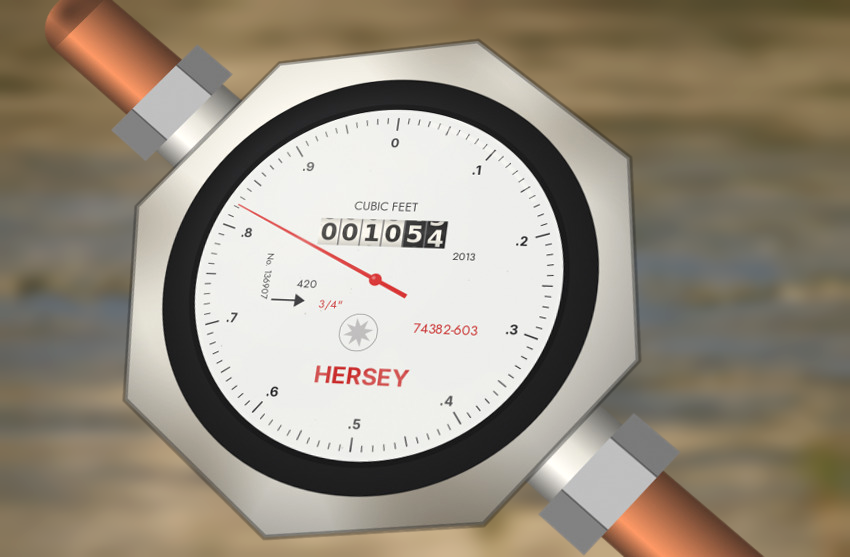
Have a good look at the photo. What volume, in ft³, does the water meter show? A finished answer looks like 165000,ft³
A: 1053.82,ft³
